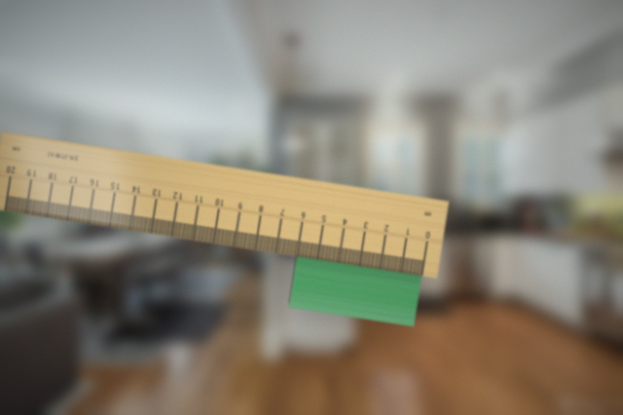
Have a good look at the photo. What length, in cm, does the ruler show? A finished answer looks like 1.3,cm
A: 6,cm
